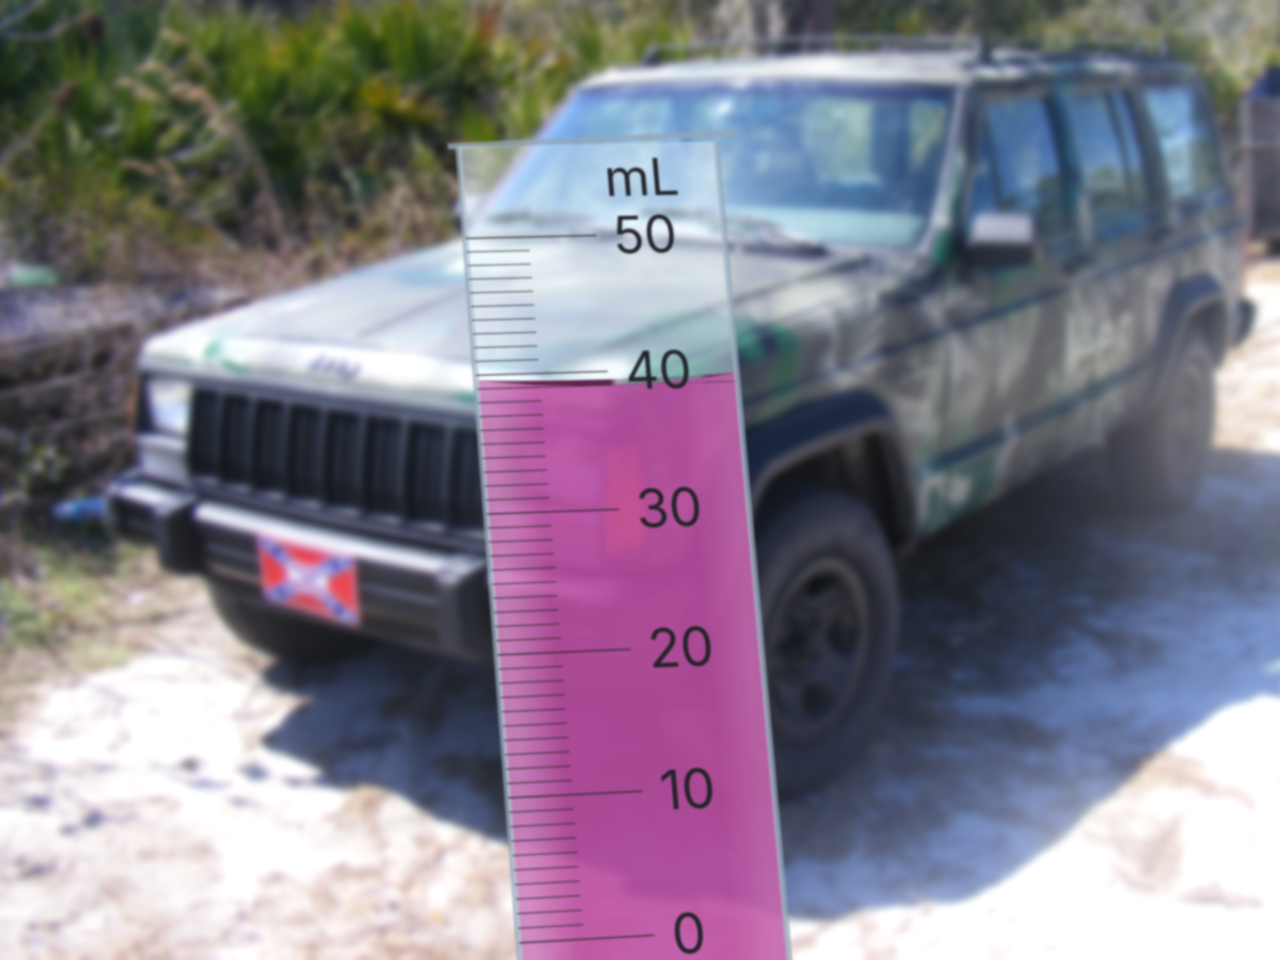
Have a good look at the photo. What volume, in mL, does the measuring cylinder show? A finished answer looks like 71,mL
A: 39,mL
